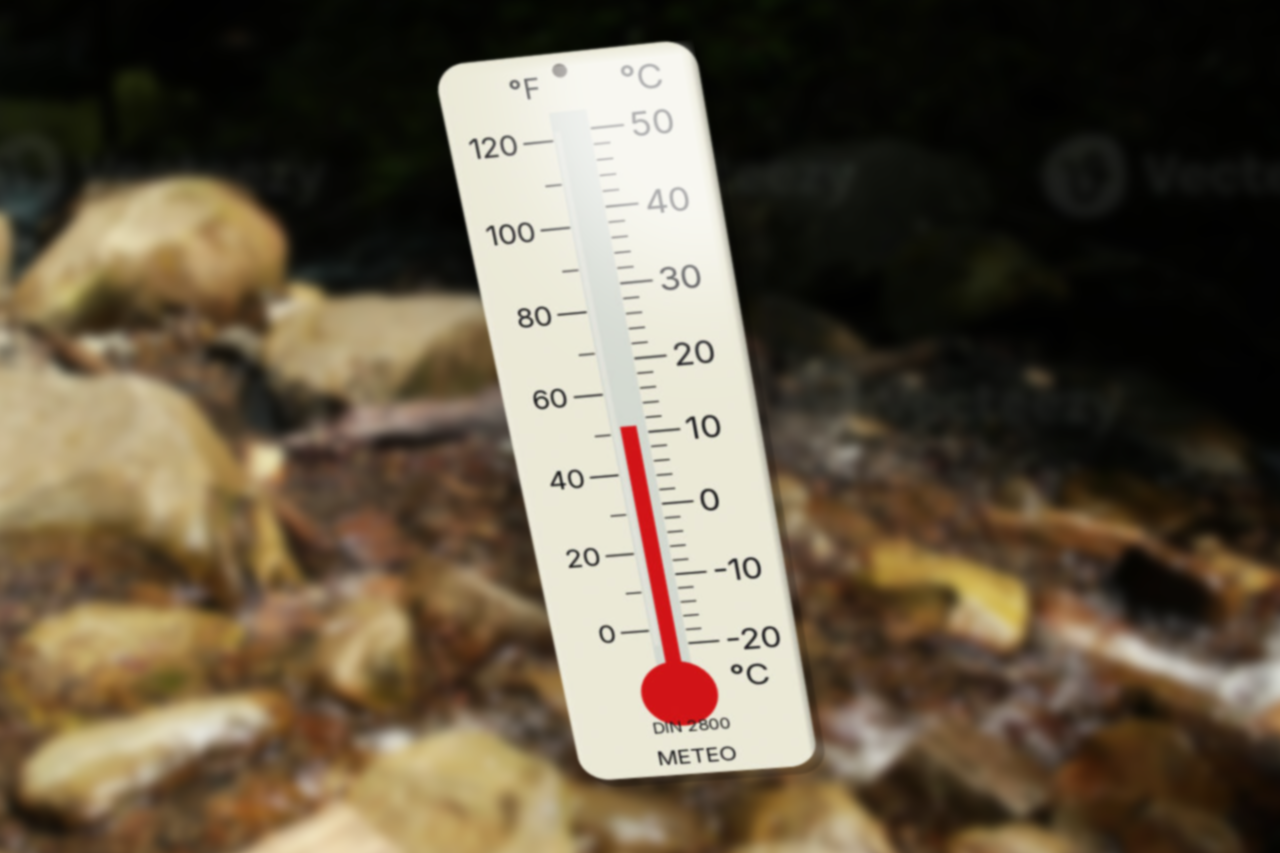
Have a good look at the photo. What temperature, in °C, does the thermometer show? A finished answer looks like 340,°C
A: 11,°C
